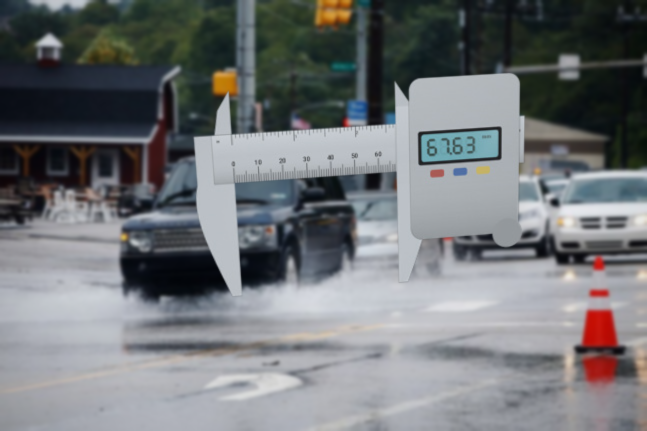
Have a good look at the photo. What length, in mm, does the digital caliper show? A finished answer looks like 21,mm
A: 67.63,mm
